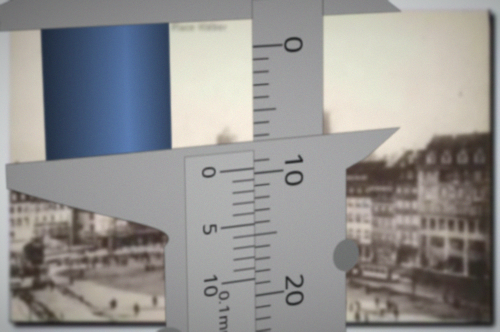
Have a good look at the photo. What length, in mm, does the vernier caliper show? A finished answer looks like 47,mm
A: 9.6,mm
